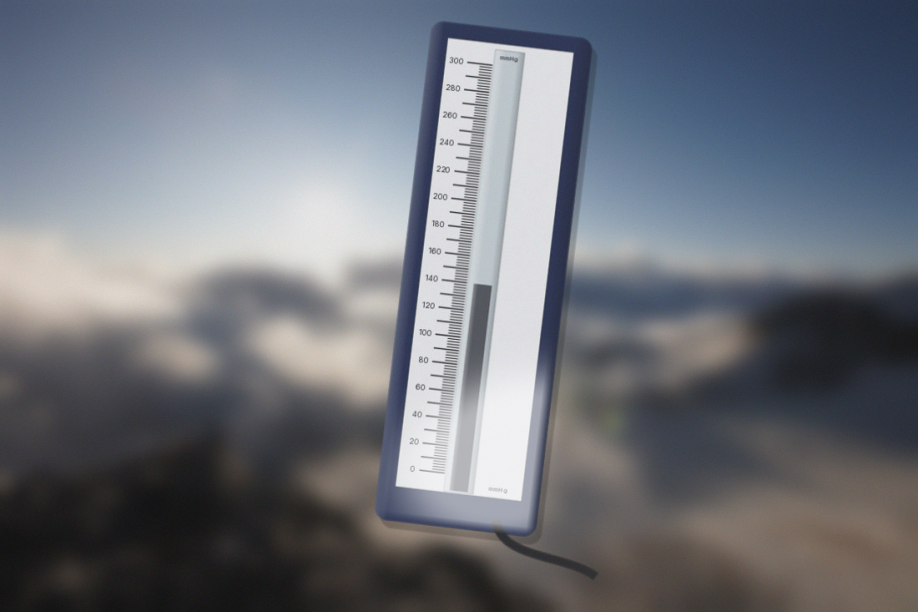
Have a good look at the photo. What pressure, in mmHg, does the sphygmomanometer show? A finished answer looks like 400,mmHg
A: 140,mmHg
